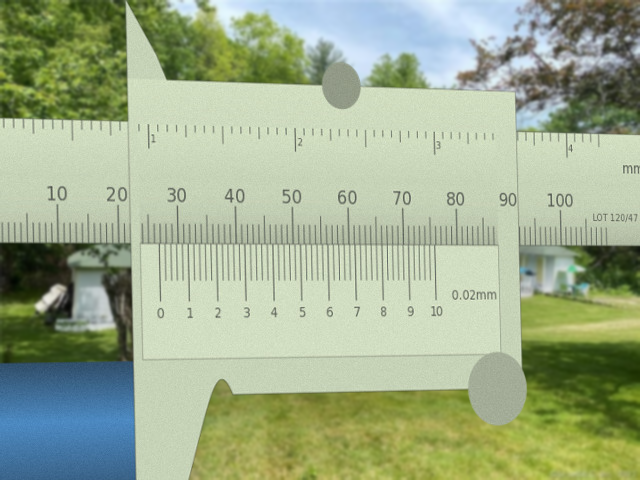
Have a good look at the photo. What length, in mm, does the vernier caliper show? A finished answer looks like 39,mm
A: 26.8,mm
